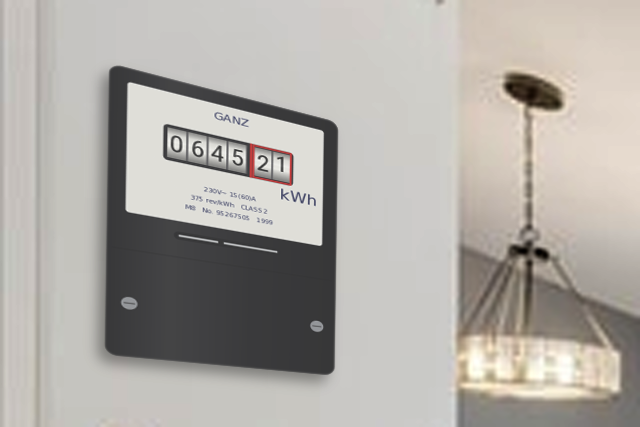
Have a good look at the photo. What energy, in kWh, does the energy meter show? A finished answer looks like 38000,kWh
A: 645.21,kWh
